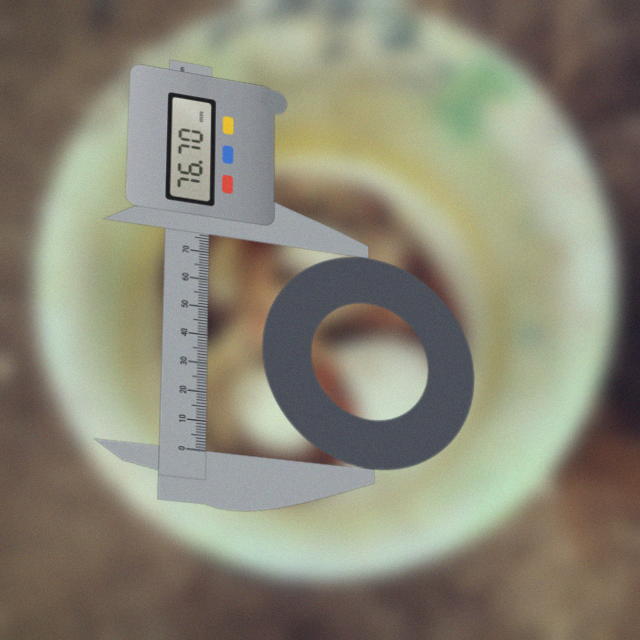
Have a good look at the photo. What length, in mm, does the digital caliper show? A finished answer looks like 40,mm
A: 76.70,mm
